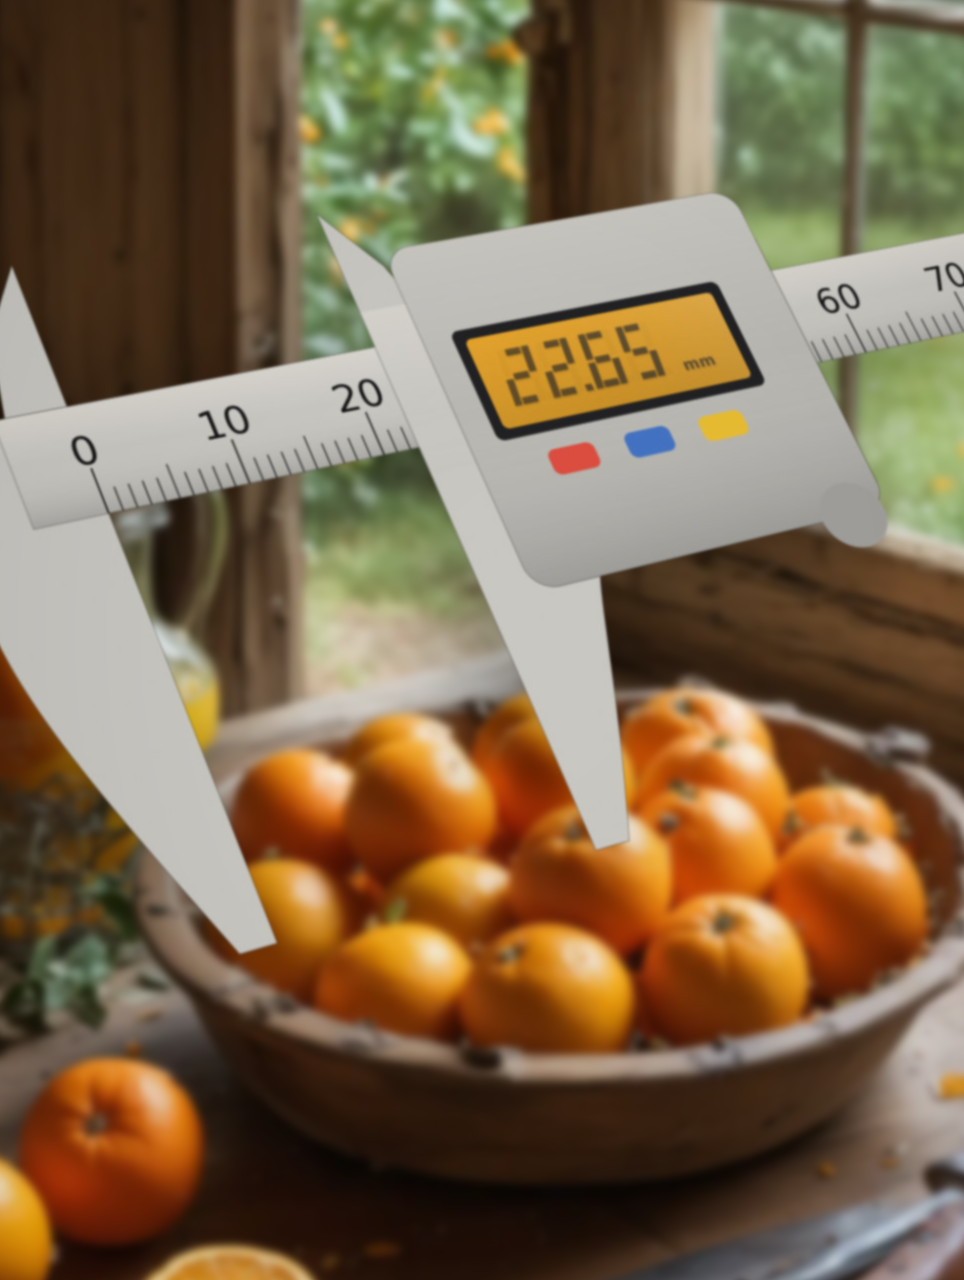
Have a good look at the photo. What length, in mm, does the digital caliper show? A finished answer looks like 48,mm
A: 22.65,mm
